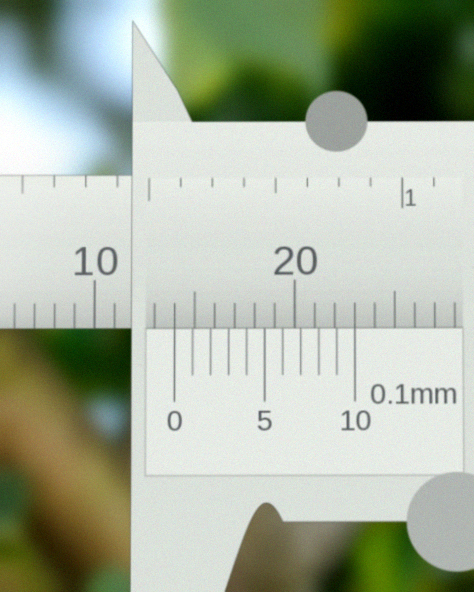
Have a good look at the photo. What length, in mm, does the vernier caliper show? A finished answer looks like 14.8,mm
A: 14.0,mm
